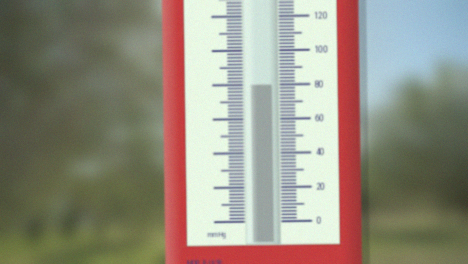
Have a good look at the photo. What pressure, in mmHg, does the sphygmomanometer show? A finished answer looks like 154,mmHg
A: 80,mmHg
